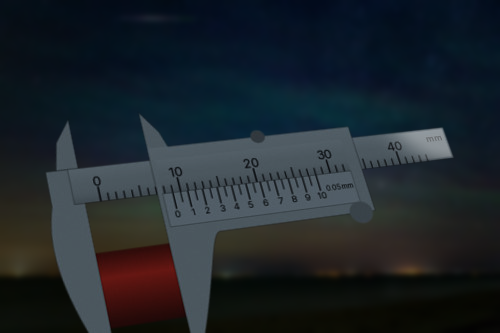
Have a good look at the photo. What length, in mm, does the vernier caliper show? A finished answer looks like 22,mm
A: 9.0,mm
